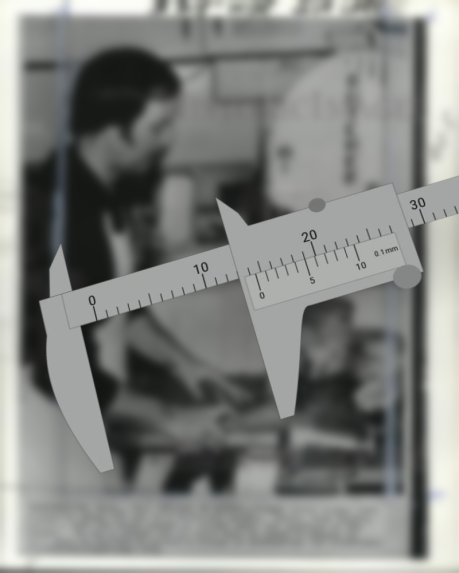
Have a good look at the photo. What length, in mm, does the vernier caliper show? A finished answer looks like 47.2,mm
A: 14.5,mm
